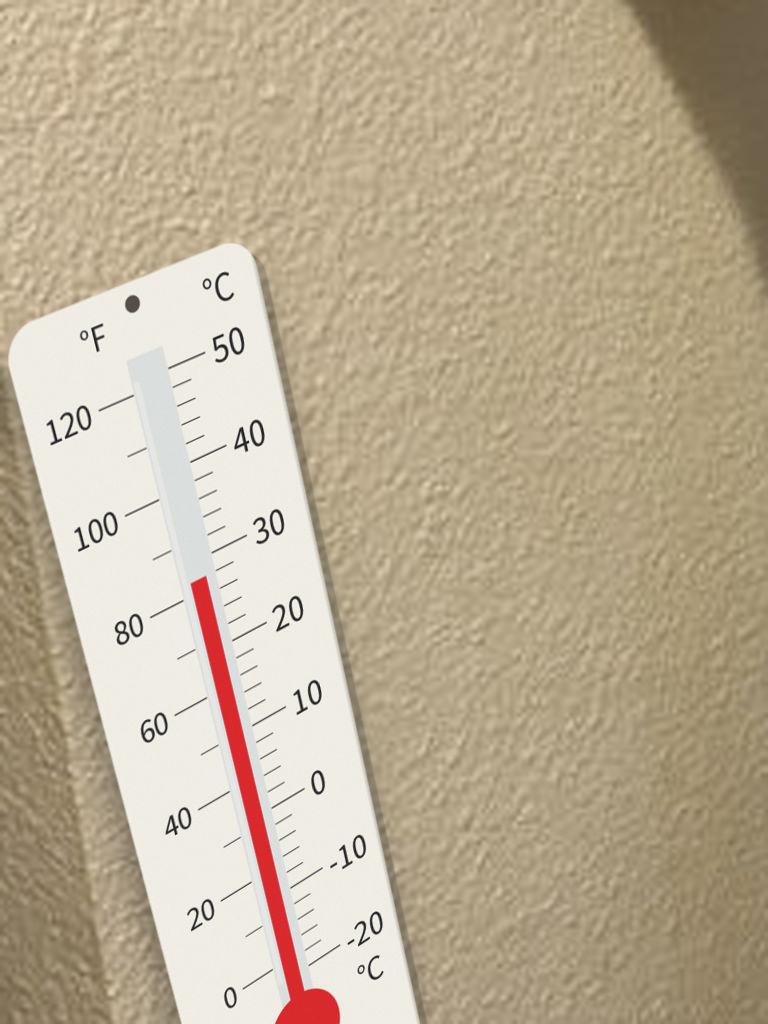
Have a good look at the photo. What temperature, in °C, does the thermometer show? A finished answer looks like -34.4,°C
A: 28,°C
